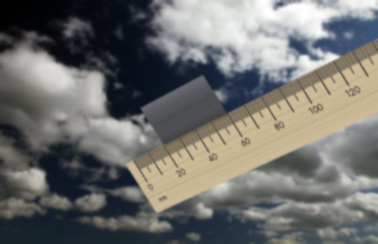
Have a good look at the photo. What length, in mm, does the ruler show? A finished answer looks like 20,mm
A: 40,mm
